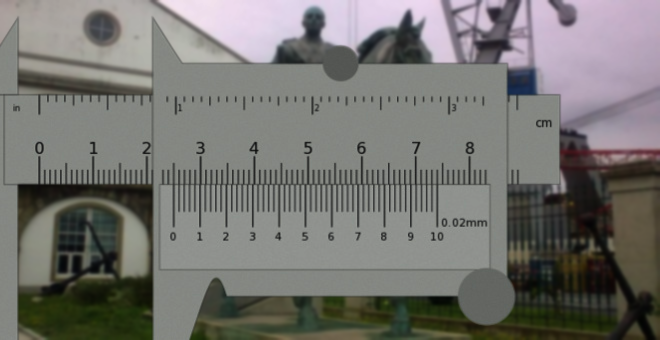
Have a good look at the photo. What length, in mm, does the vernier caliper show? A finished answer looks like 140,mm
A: 25.0,mm
